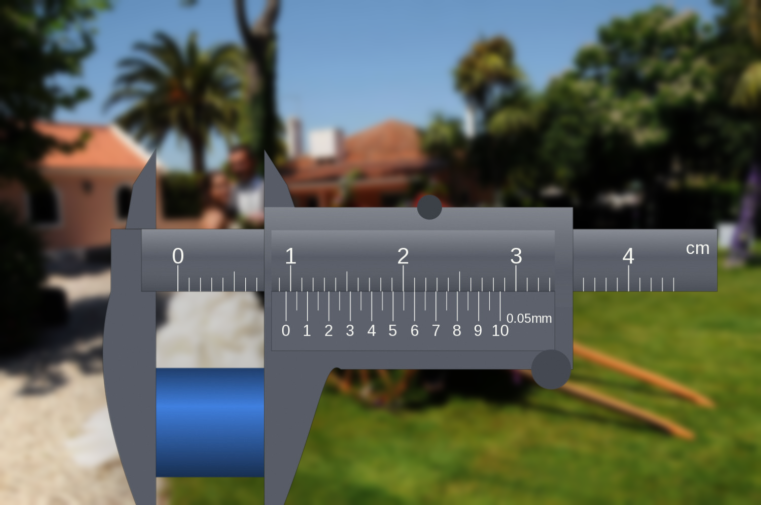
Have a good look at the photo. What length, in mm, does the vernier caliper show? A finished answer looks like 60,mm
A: 9.6,mm
